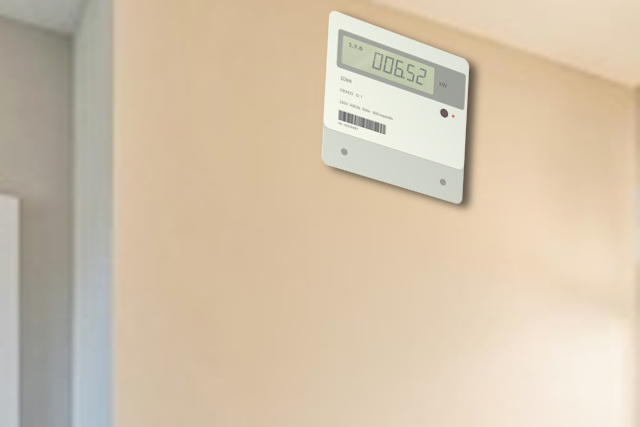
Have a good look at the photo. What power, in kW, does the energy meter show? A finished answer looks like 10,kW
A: 6.52,kW
